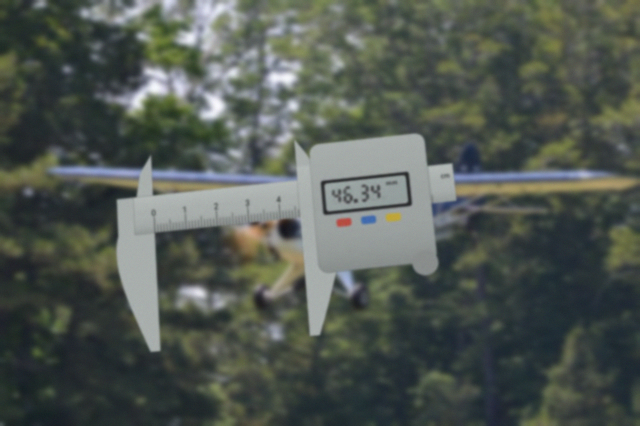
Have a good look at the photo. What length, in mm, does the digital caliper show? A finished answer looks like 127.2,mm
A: 46.34,mm
